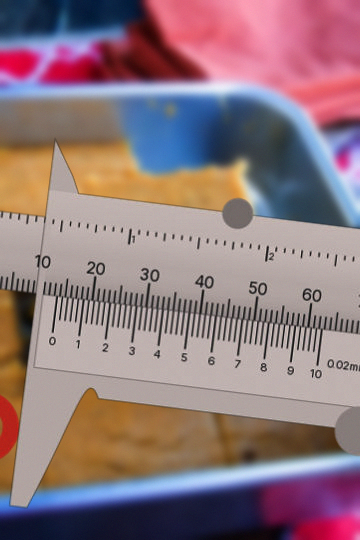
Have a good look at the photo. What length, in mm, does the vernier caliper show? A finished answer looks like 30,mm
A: 13.5,mm
